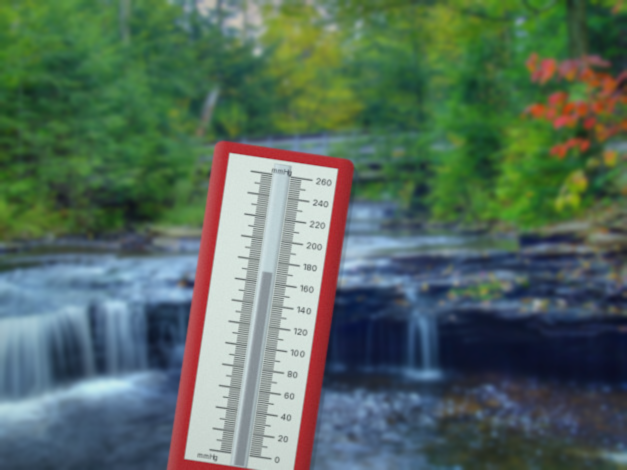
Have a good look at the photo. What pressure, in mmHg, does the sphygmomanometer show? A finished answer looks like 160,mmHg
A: 170,mmHg
